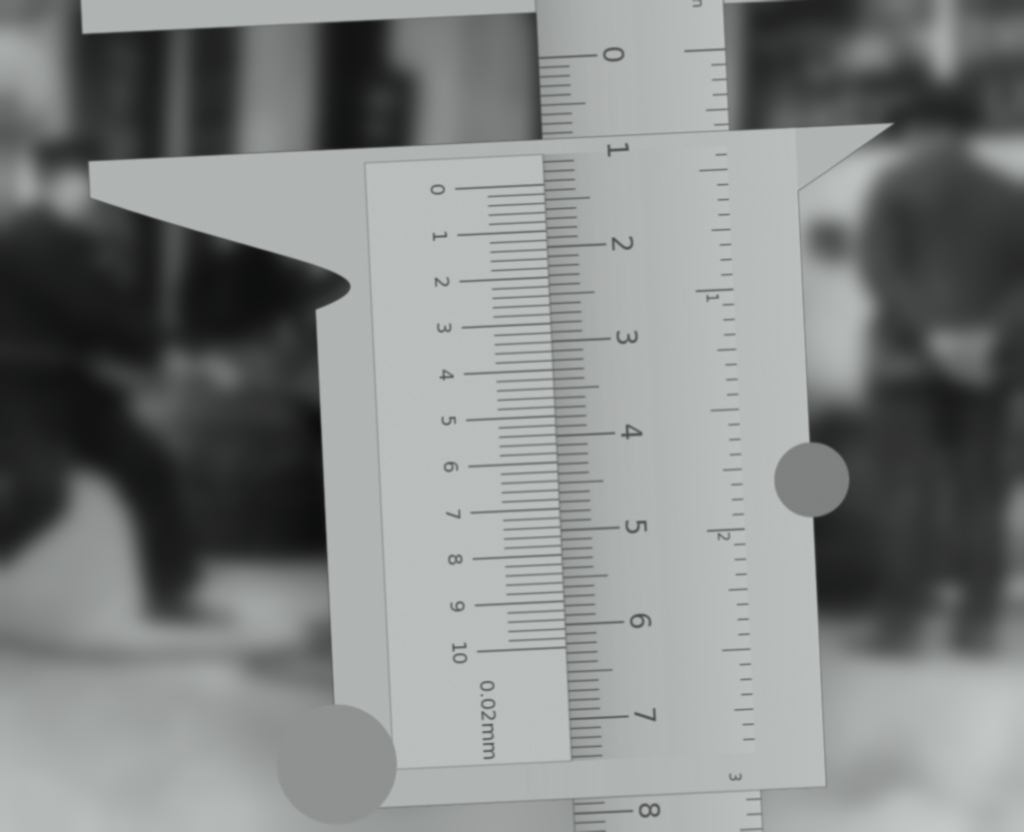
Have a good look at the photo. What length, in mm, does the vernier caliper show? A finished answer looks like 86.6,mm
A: 13.4,mm
